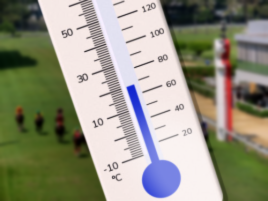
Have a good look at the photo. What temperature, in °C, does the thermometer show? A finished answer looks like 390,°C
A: 20,°C
